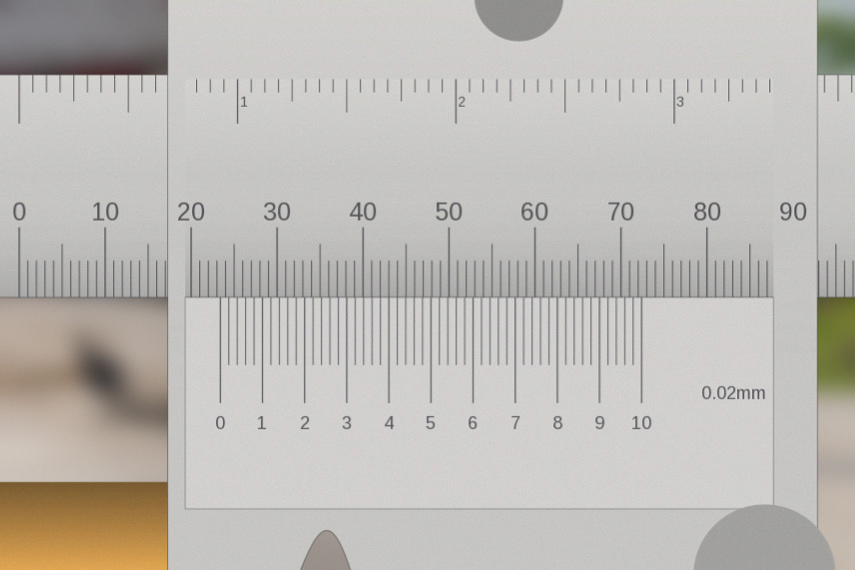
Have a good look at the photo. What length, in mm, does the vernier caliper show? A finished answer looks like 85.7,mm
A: 23.4,mm
